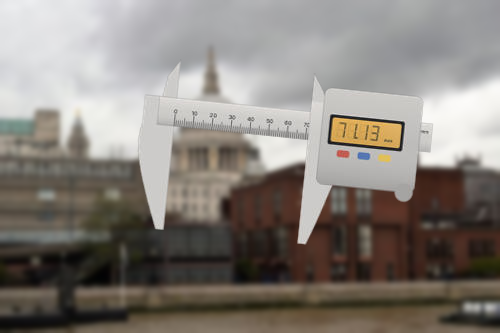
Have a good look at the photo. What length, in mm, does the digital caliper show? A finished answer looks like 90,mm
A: 71.13,mm
